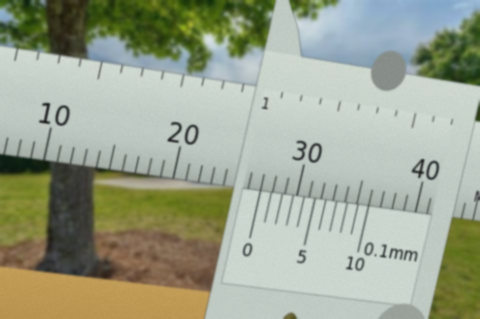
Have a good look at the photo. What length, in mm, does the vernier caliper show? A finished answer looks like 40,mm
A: 27.0,mm
